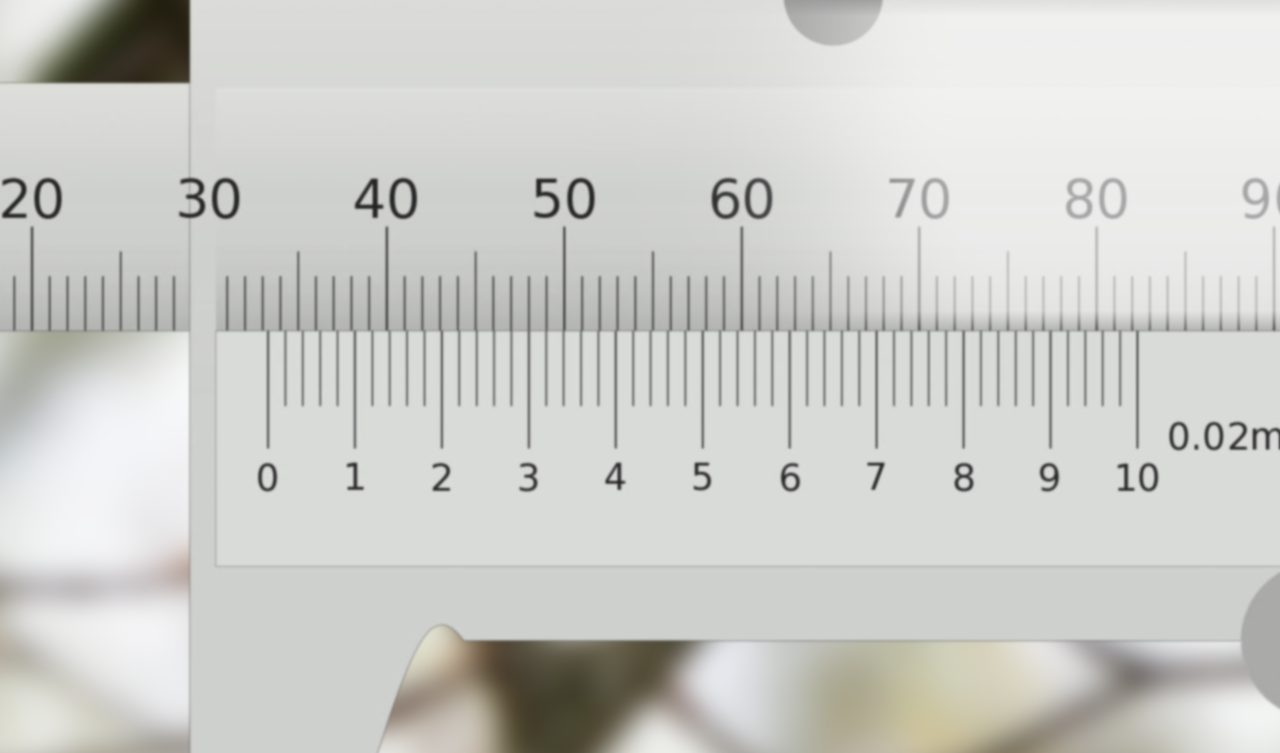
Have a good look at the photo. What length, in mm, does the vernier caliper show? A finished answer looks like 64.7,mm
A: 33.3,mm
